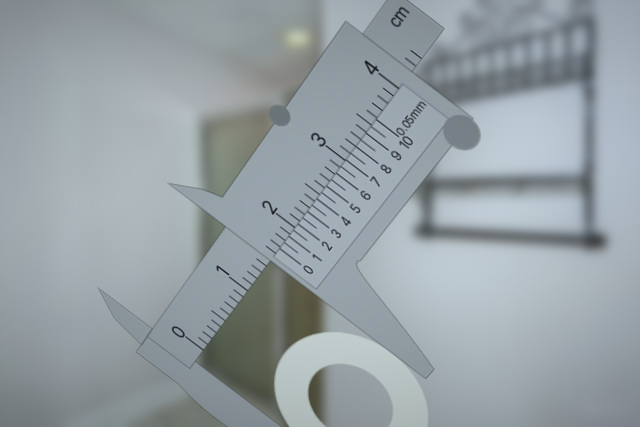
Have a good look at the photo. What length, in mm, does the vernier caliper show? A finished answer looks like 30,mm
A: 16.8,mm
